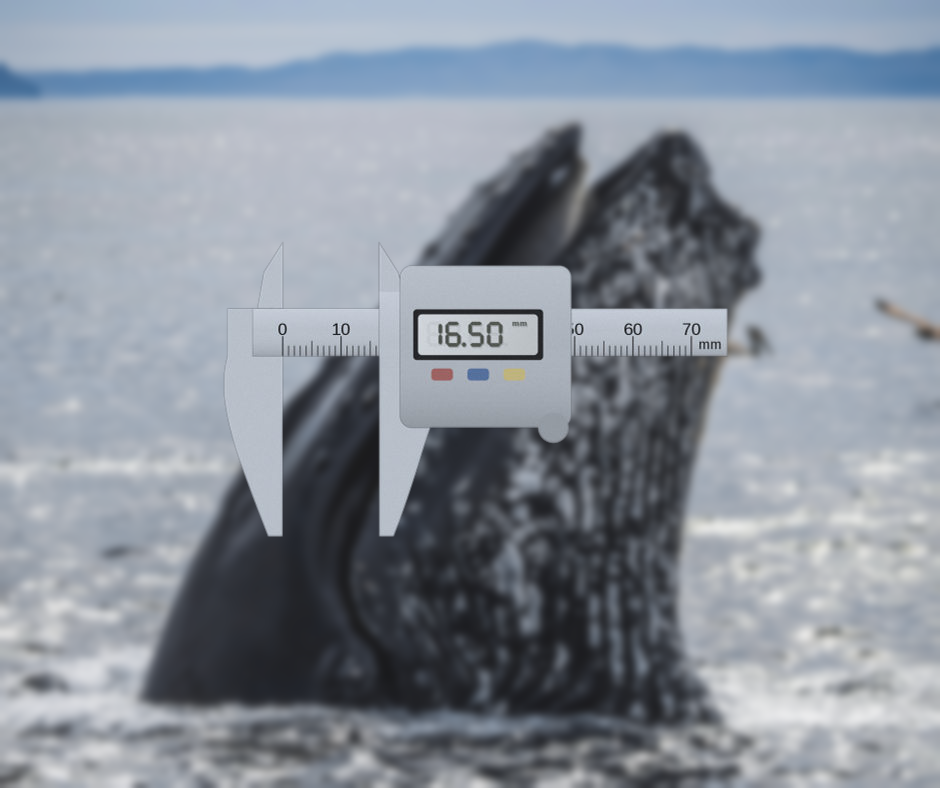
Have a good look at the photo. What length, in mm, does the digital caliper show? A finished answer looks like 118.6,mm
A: 16.50,mm
